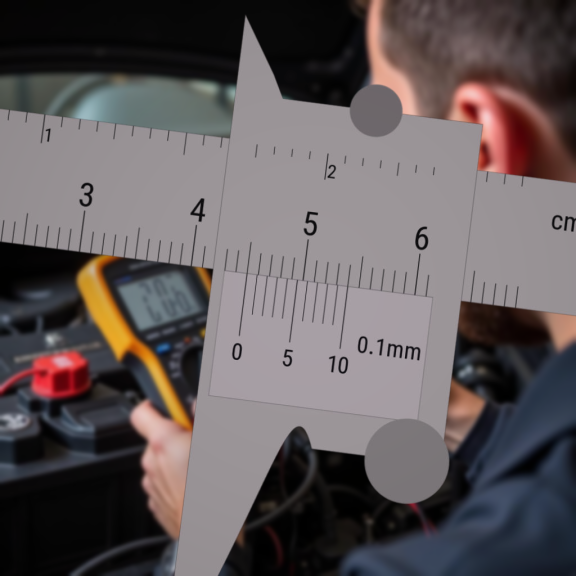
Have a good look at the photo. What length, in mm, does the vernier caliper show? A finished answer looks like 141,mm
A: 45.0,mm
